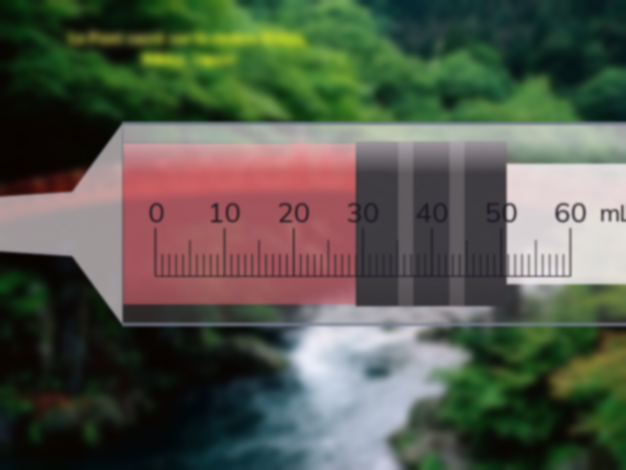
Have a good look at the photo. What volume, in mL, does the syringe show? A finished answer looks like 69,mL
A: 29,mL
